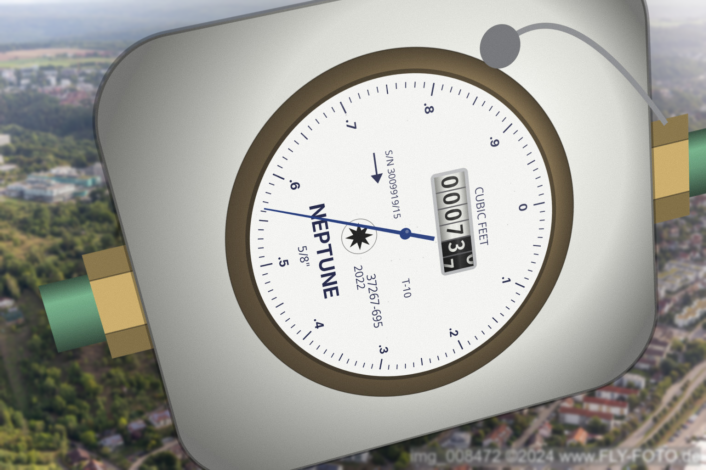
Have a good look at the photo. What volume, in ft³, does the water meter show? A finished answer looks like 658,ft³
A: 736.56,ft³
